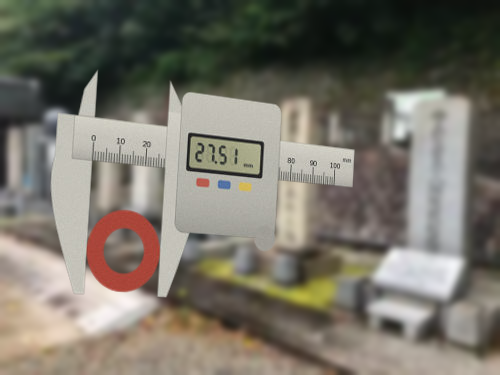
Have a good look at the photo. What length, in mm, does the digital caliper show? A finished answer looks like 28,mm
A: 27.51,mm
